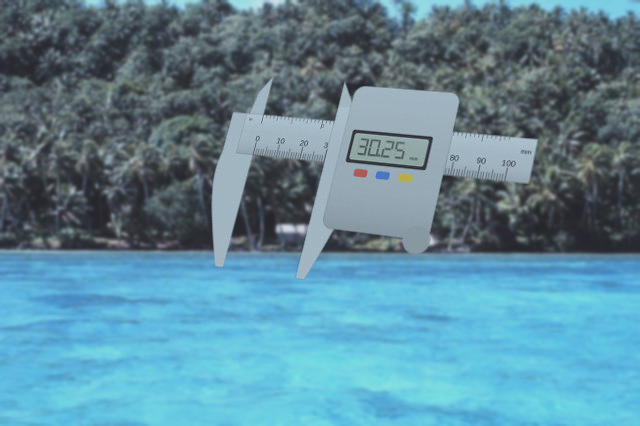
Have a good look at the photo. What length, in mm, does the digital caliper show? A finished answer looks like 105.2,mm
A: 30.25,mm
